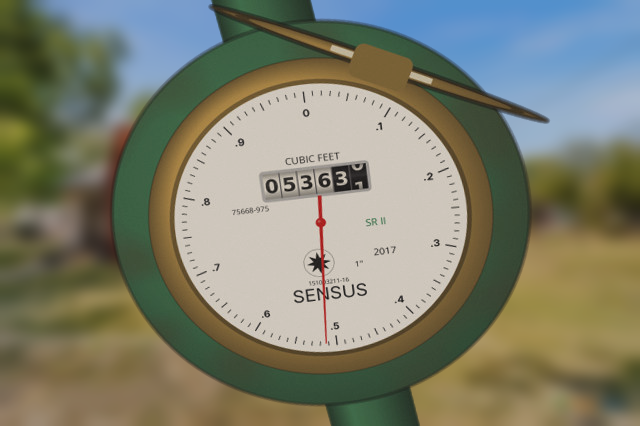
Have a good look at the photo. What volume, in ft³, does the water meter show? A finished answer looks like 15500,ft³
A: 53630.51,ft³
